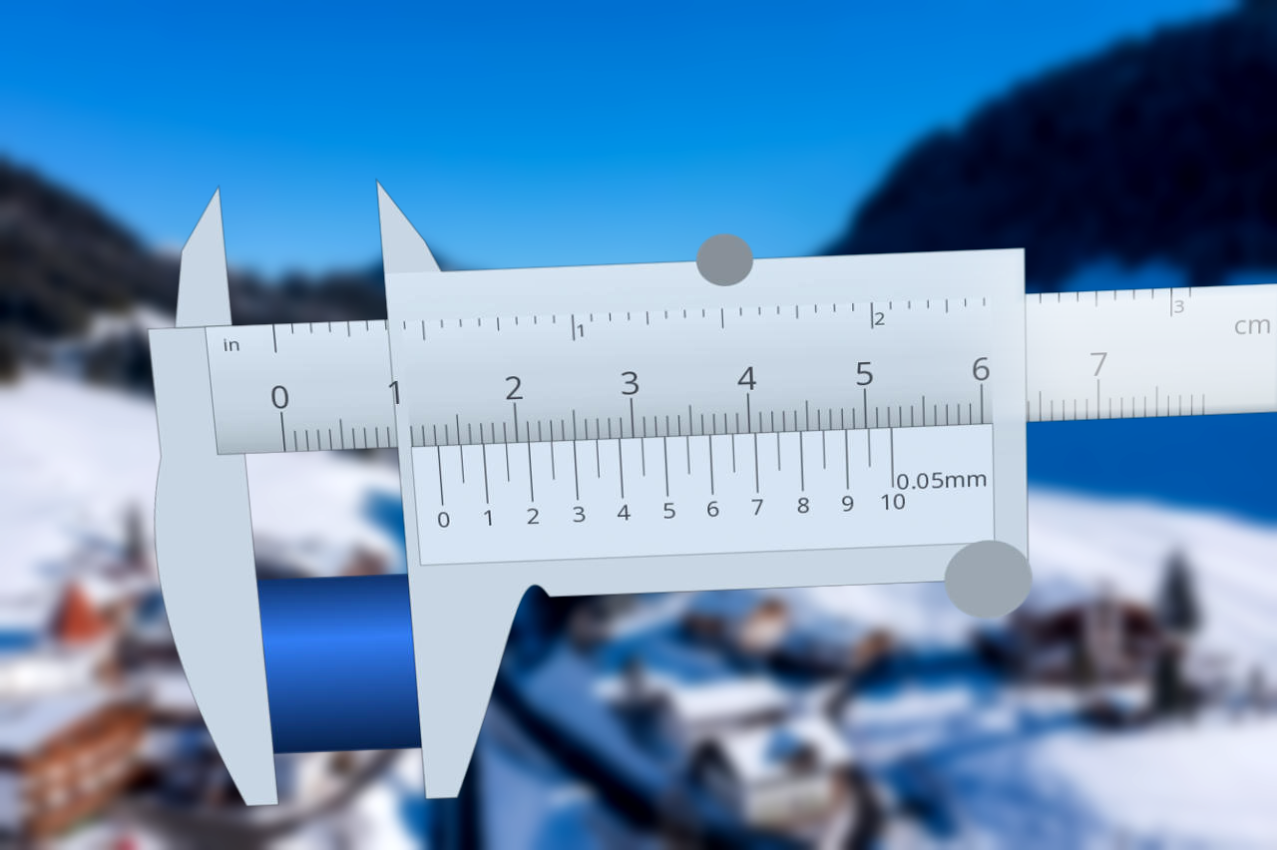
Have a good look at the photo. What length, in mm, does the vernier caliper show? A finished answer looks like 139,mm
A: 13.2,mm
